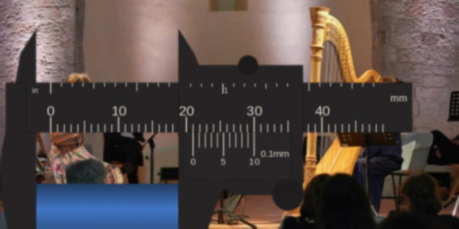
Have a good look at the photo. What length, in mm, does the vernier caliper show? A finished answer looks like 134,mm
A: 21.0,mm
